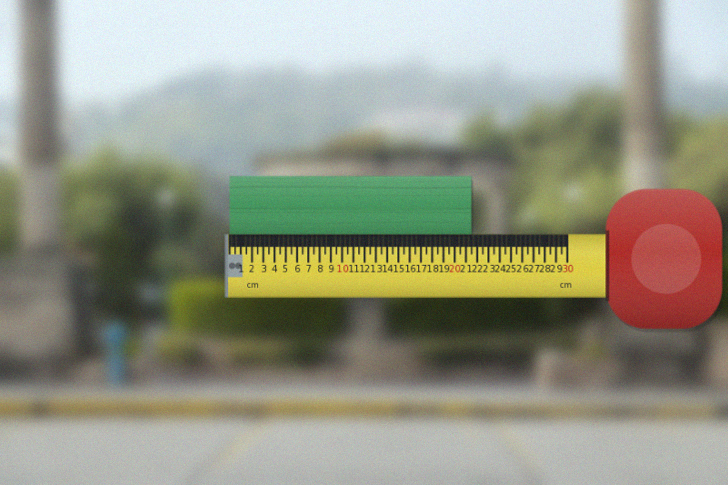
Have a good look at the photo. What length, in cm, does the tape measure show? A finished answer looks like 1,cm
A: 21.5,cm
